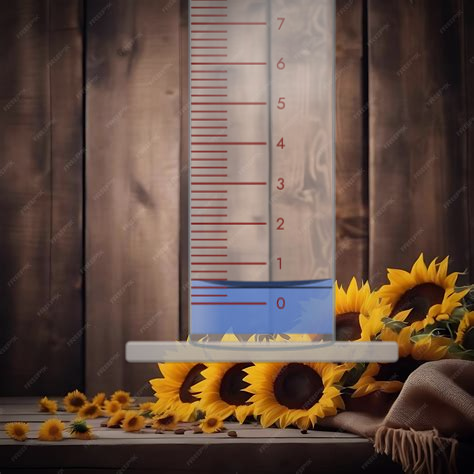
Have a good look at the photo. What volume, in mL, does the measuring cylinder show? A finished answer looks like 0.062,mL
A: 0.4,mL
